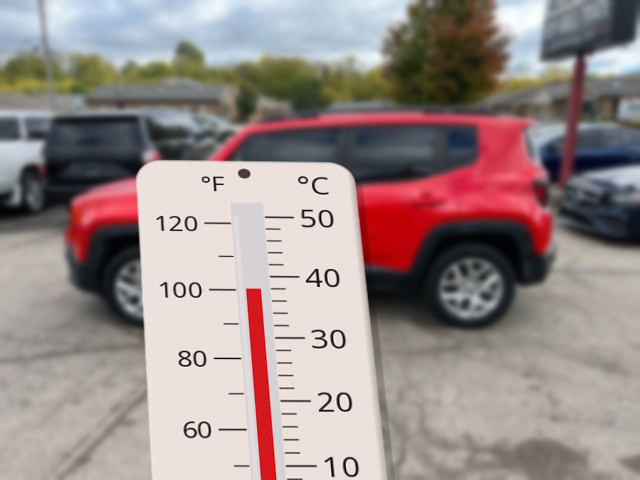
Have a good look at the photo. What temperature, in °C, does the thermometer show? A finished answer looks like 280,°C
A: 38,°C
